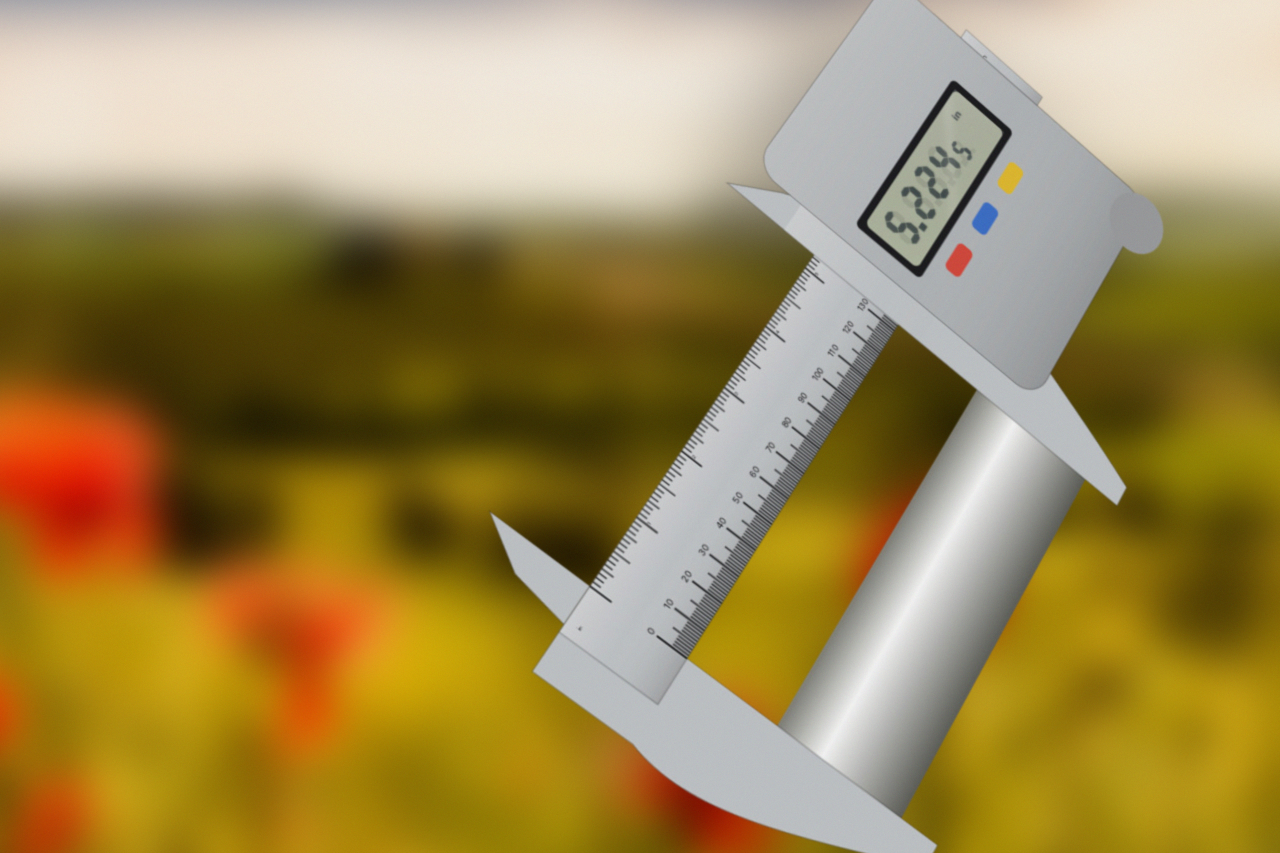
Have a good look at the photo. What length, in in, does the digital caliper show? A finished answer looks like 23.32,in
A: 5.2245,in
